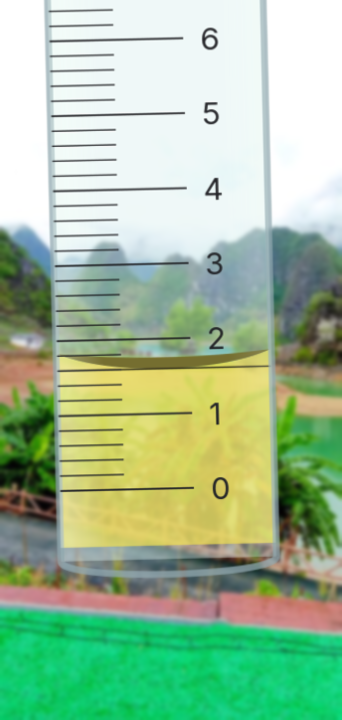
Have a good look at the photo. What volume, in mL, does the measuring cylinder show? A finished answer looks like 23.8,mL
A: 1.6,mL
